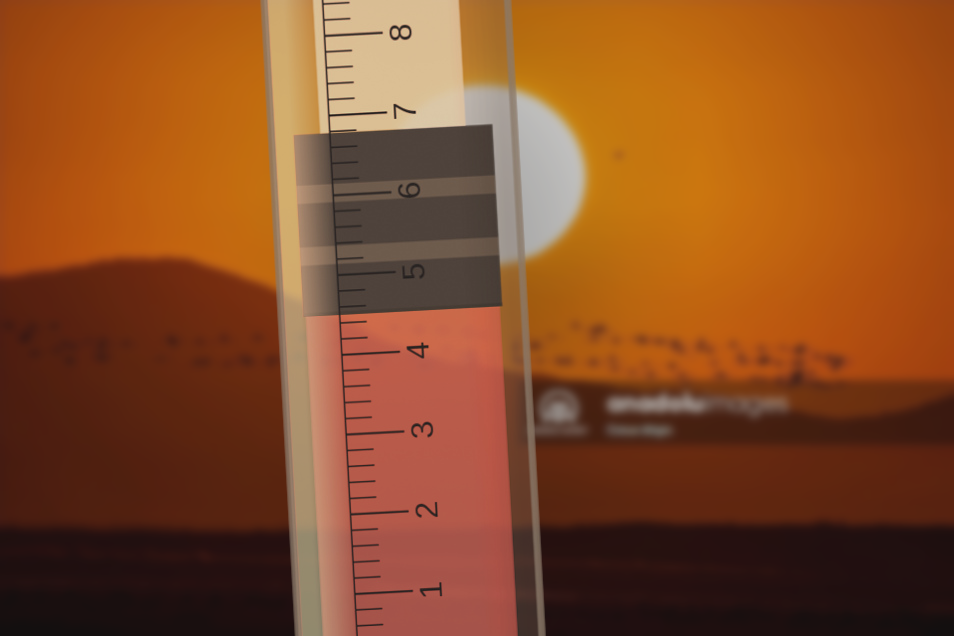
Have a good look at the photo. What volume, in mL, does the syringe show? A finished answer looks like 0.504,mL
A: 4.5,mL
